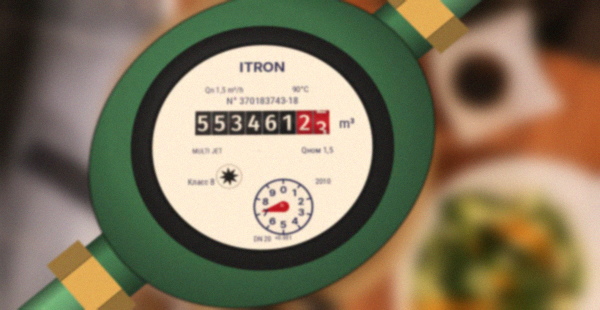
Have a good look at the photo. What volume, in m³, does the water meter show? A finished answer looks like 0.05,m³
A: 553461.227,m³
